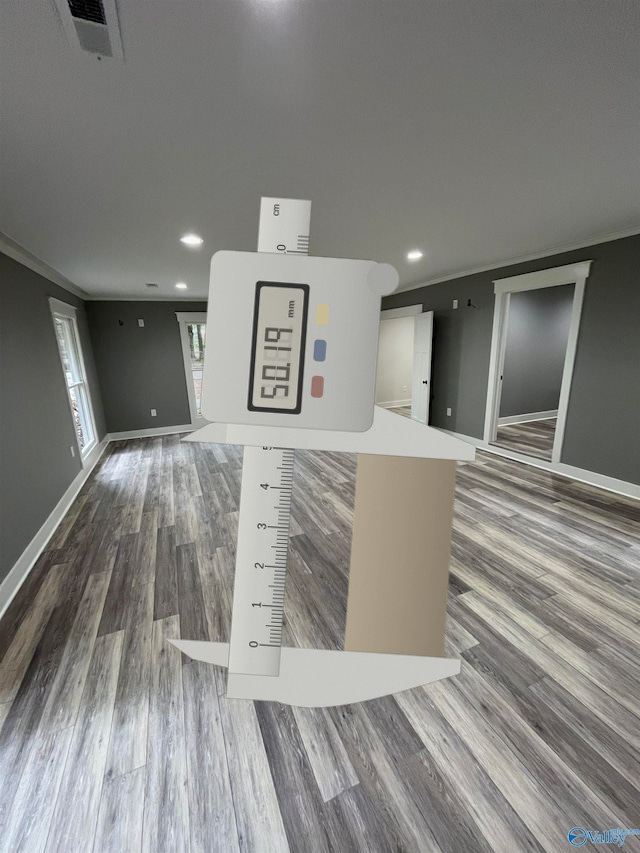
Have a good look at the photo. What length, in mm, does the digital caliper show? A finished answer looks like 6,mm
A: 50.19,mm
